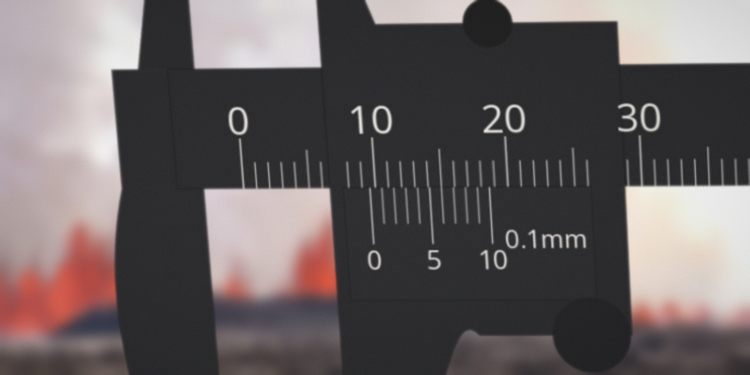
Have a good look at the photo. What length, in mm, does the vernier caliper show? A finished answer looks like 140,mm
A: 9.6,mm
